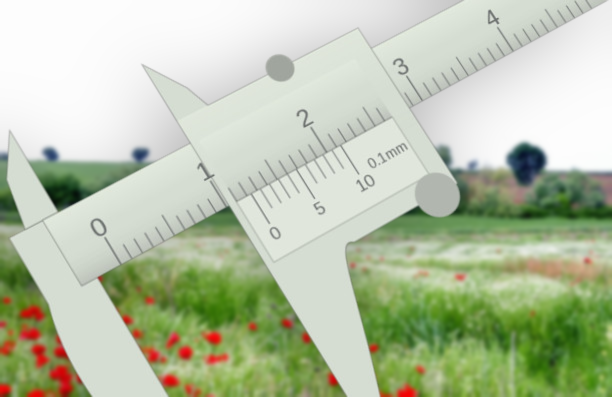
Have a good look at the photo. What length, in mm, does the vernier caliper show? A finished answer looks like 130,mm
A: 12.4,mm
